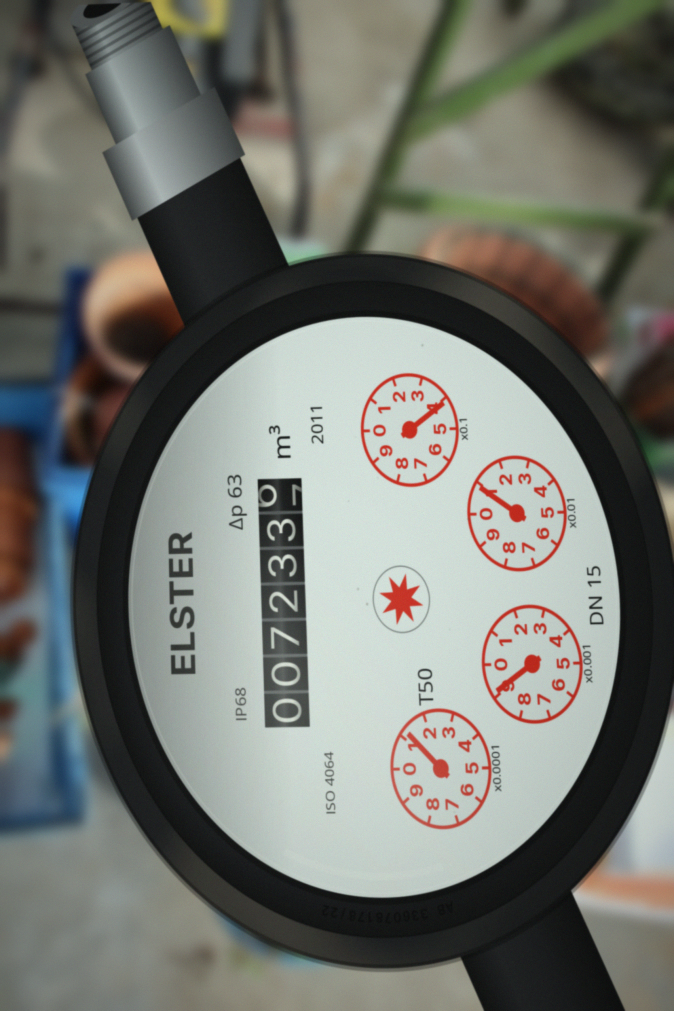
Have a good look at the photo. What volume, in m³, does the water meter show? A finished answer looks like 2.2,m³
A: 72336.4091,m³
